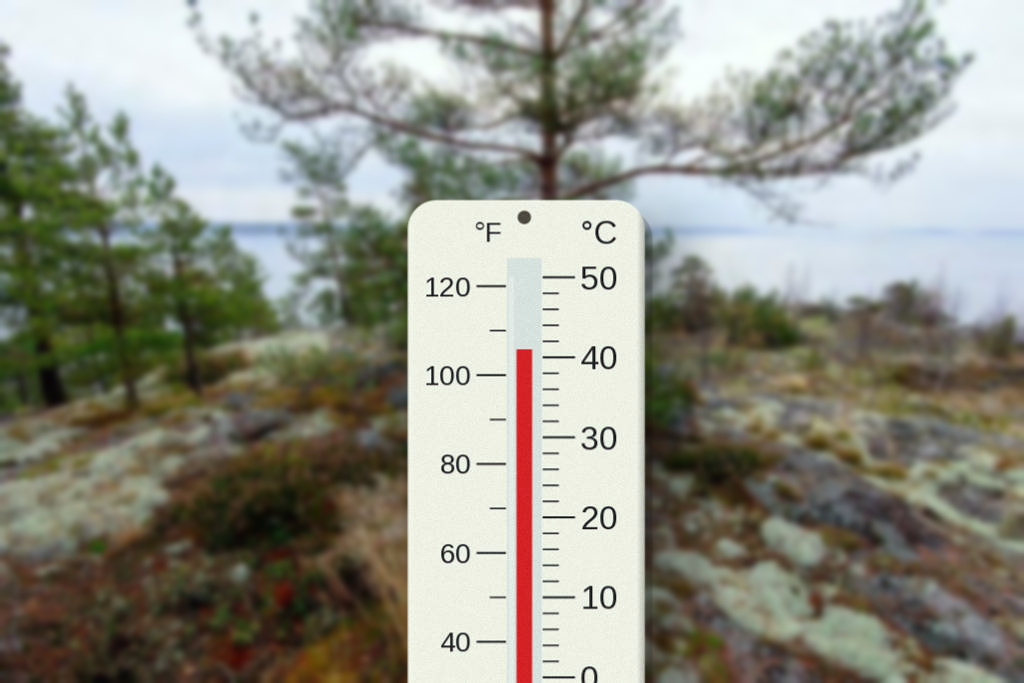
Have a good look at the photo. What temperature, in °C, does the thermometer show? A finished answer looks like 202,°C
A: 41,°C
